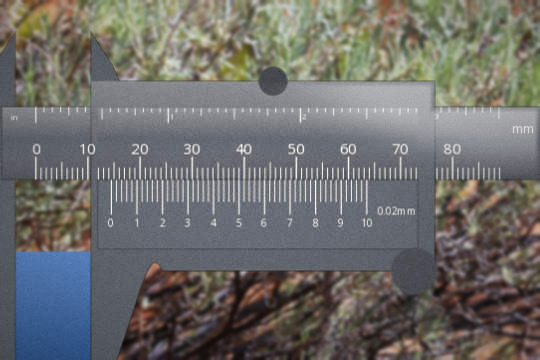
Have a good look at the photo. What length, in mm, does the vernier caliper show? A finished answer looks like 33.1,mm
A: 14.5,mm
